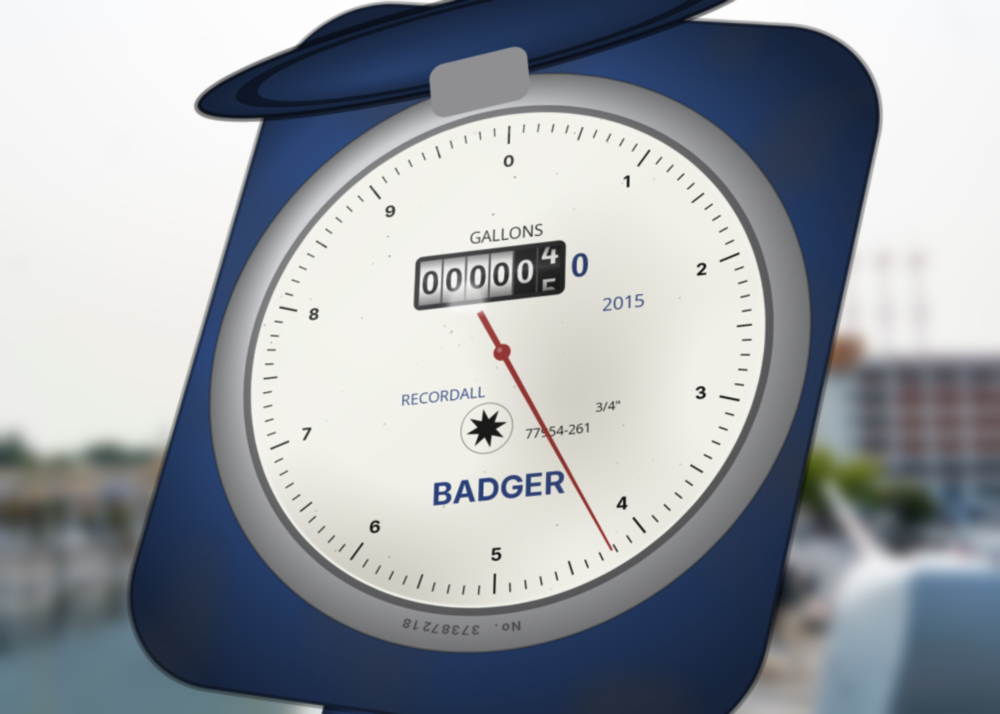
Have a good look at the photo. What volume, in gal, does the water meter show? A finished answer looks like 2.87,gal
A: 44.2,gal
